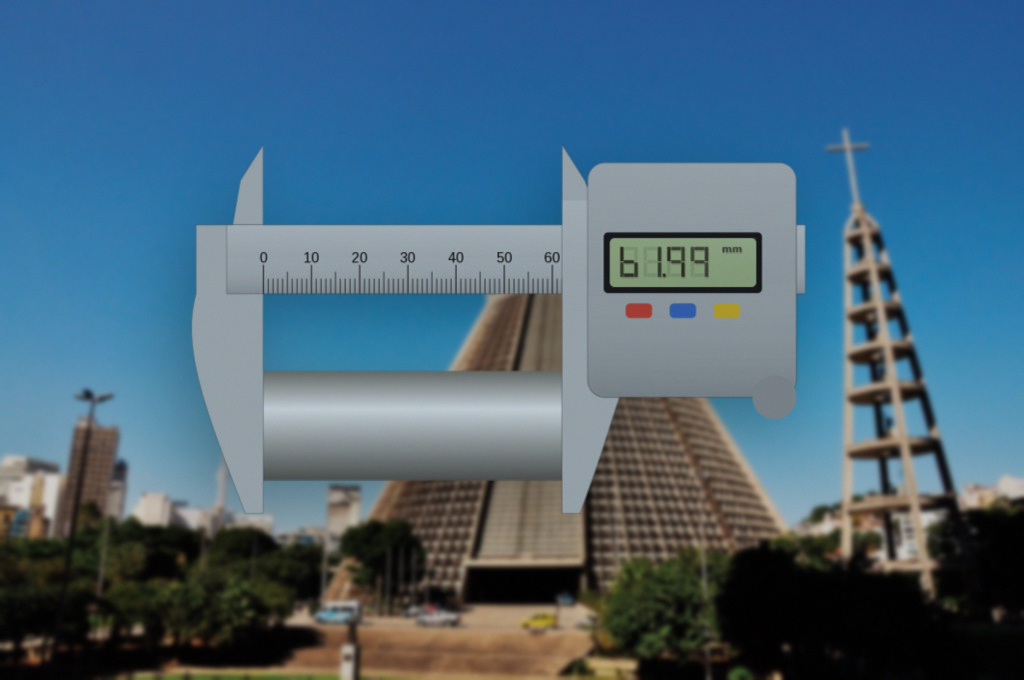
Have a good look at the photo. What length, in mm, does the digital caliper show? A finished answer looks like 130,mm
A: 61.99,mm
